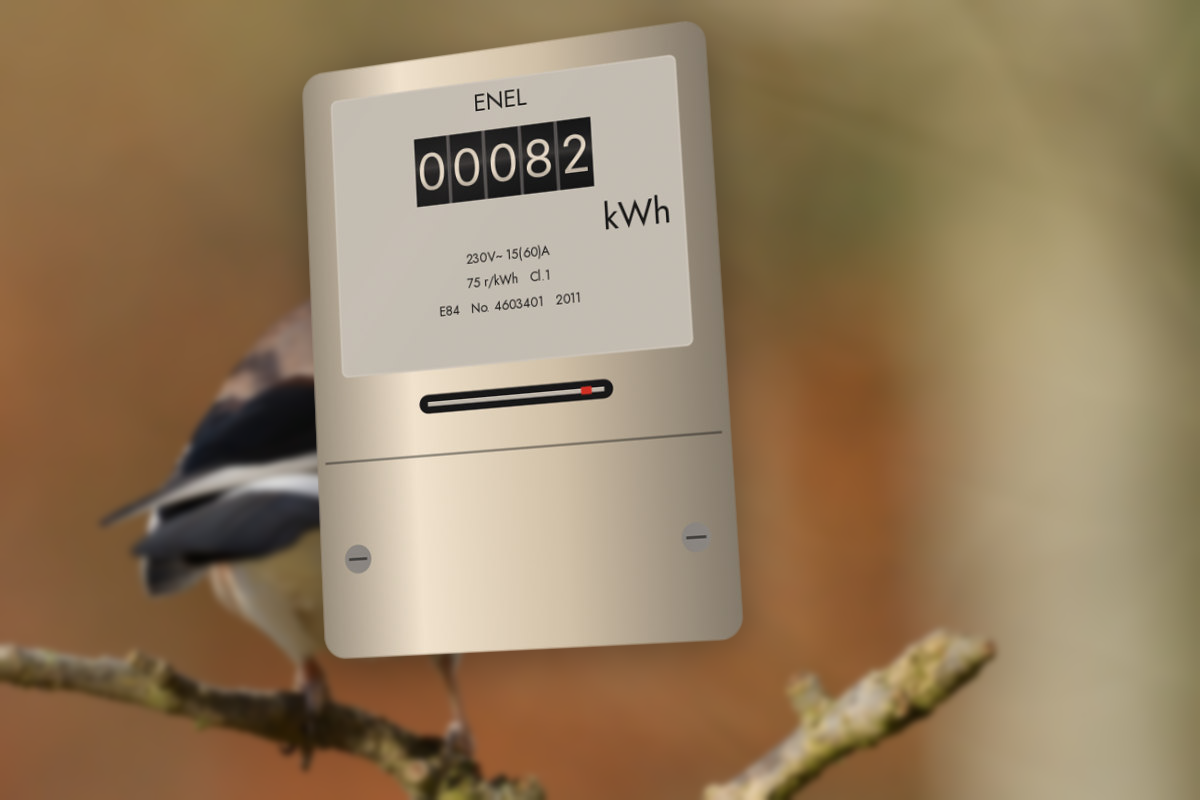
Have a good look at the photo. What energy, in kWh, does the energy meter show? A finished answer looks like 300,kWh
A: 82,kWh
